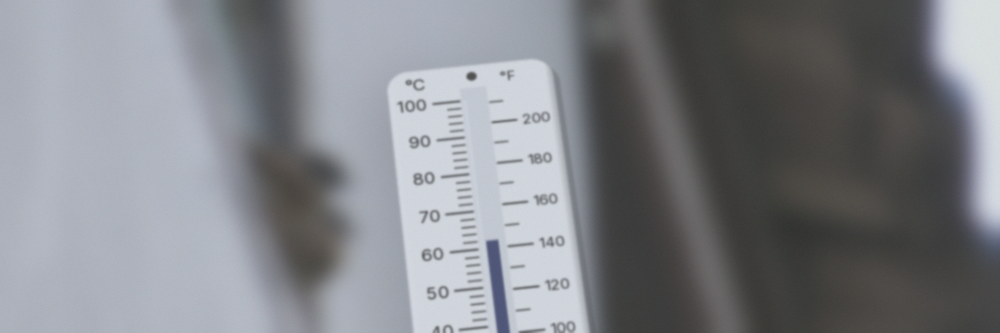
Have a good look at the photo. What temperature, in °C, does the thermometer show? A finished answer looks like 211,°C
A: 62,°C
